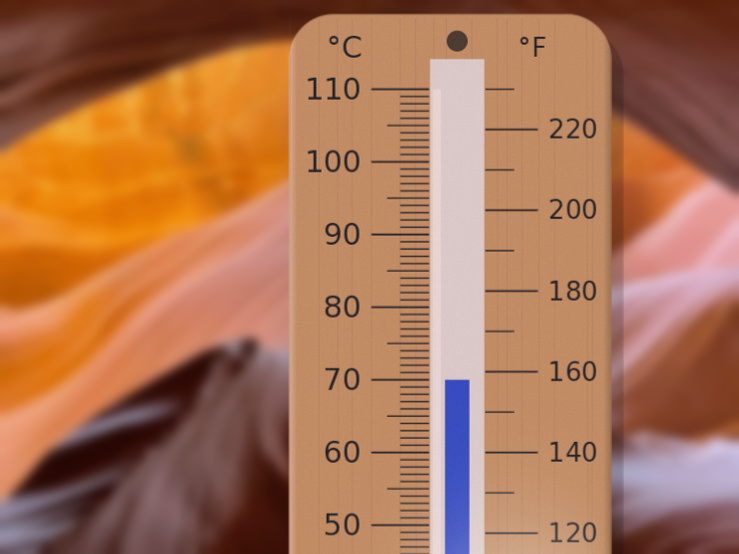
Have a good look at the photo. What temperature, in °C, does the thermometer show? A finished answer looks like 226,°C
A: 70,°C
